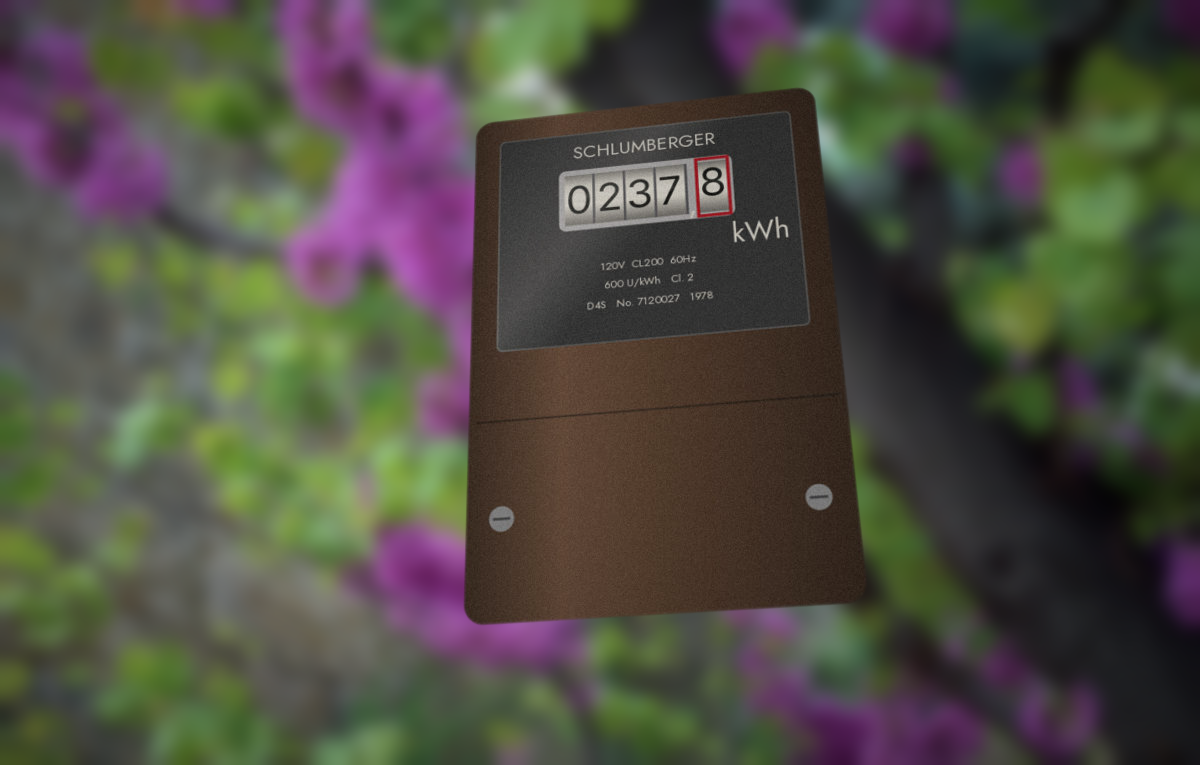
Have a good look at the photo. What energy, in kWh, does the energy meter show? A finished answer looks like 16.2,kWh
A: 237.8,kWh
